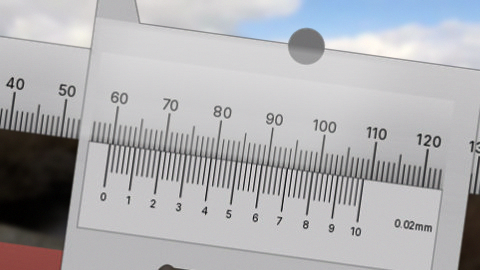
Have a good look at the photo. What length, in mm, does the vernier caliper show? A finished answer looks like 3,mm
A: 59.5,mm
